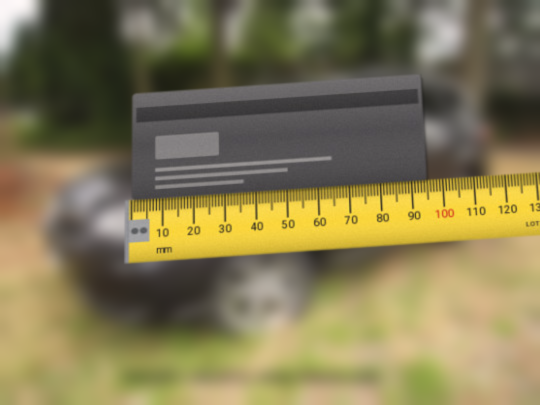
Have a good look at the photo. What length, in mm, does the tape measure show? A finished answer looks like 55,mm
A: 95,mm
